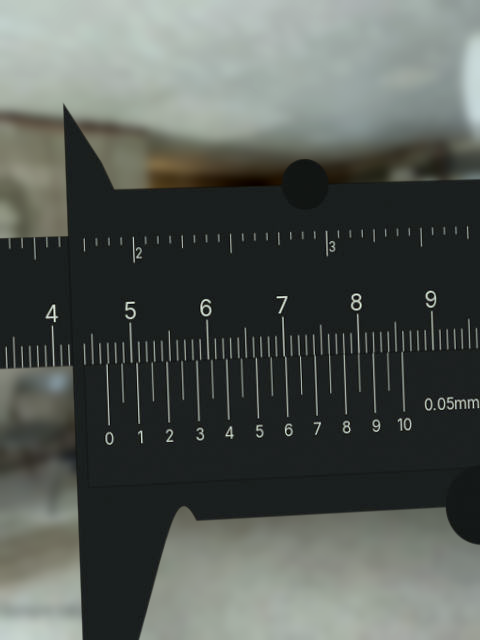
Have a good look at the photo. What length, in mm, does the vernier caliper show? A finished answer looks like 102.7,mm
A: 46.8,mm
